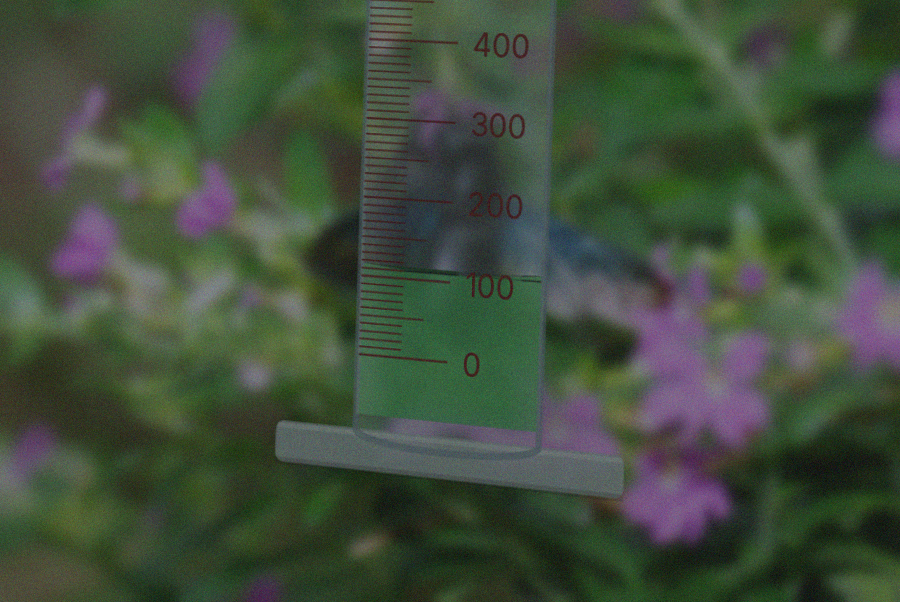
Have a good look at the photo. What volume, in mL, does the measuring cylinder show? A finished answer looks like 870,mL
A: 110,mL
